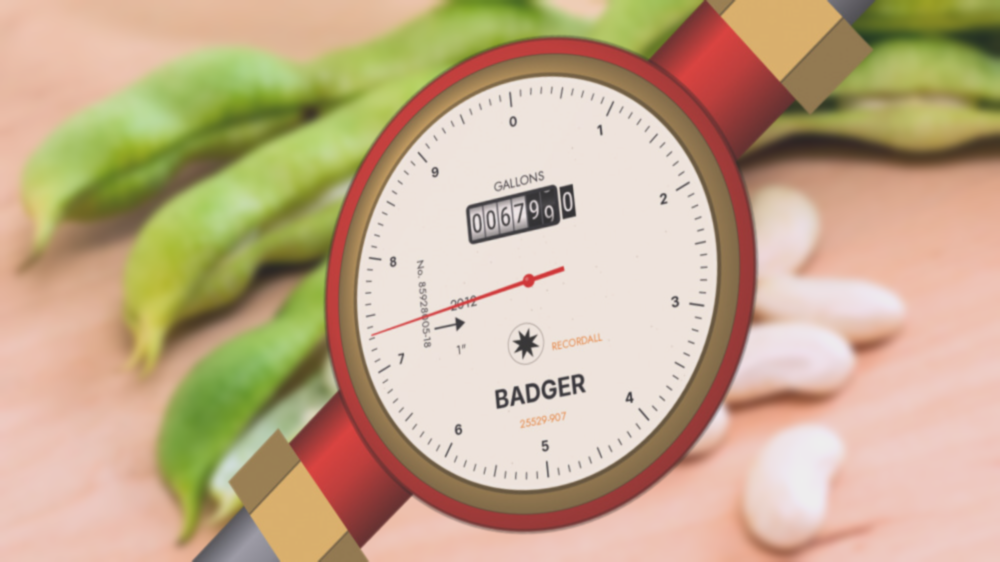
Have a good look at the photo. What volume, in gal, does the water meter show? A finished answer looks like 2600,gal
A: 67987.3,gal
